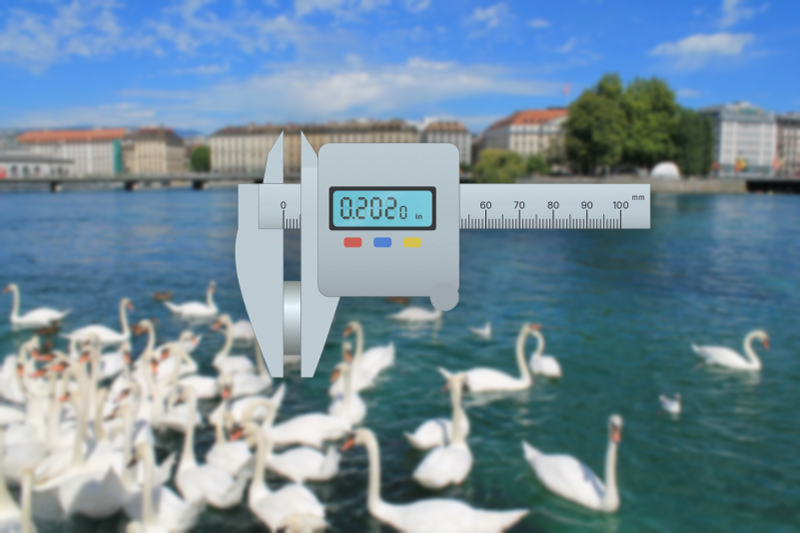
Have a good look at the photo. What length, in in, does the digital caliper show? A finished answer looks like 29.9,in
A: 0.2020,in
